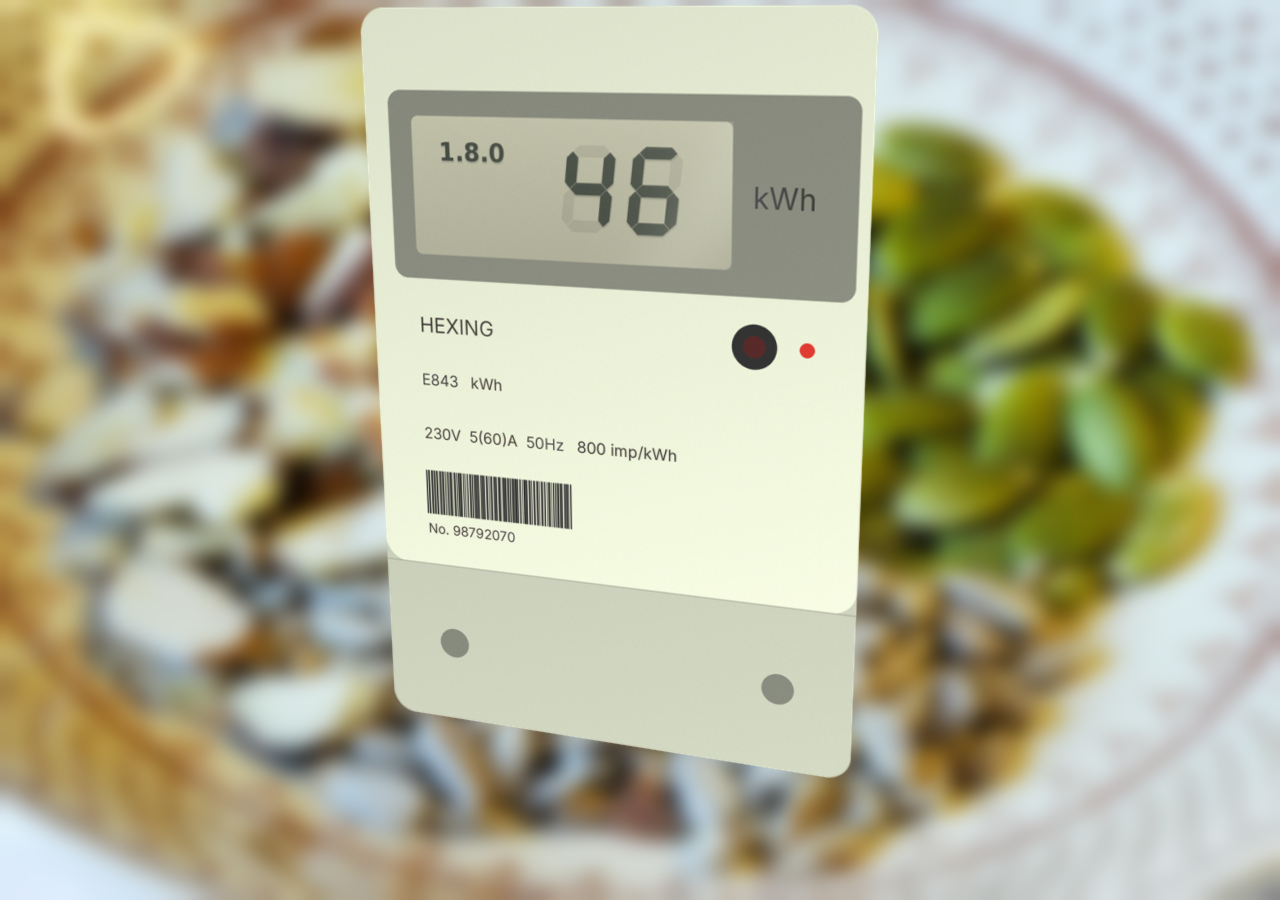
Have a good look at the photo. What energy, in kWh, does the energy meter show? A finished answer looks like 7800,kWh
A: 46,kWh
